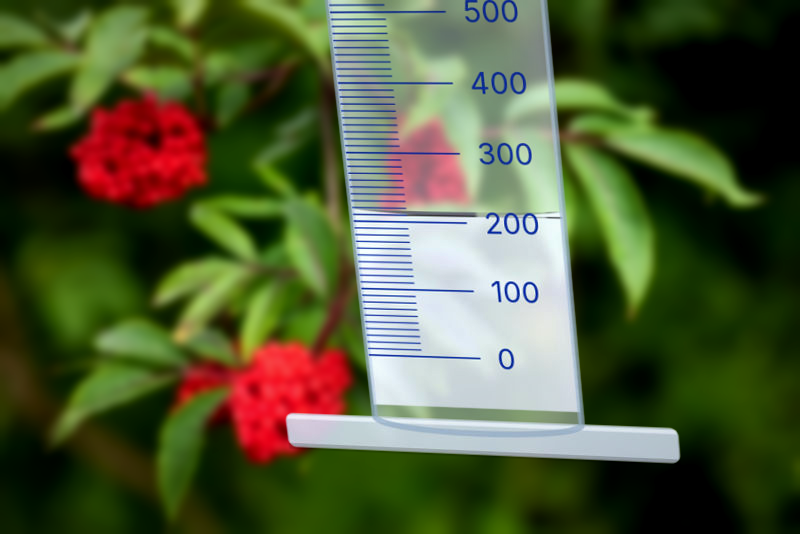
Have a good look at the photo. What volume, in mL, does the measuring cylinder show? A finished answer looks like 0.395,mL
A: 210,mL
